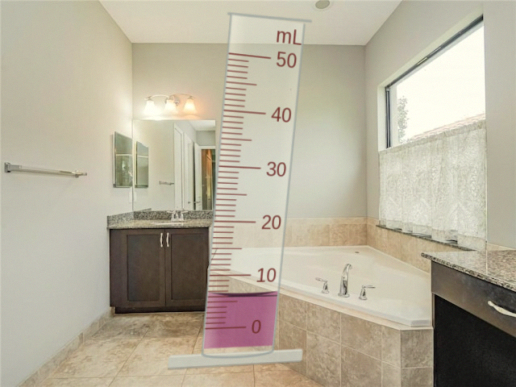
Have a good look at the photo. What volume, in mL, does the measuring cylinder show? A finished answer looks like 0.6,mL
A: 6,mL
